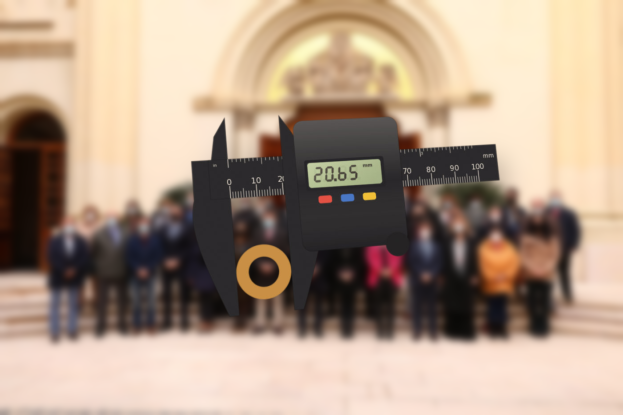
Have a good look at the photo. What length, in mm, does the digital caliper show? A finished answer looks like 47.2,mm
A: 20.65,mm
